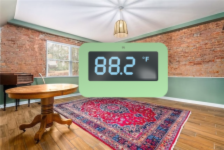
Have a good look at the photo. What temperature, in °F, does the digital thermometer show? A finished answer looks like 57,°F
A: 88.2,°F
